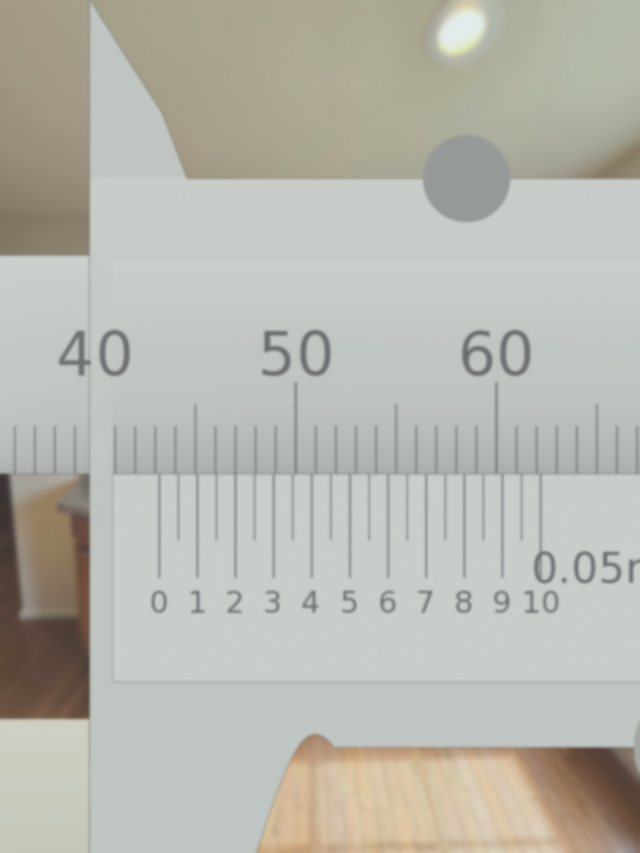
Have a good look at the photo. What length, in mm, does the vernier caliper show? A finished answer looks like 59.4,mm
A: 43.2,mm
